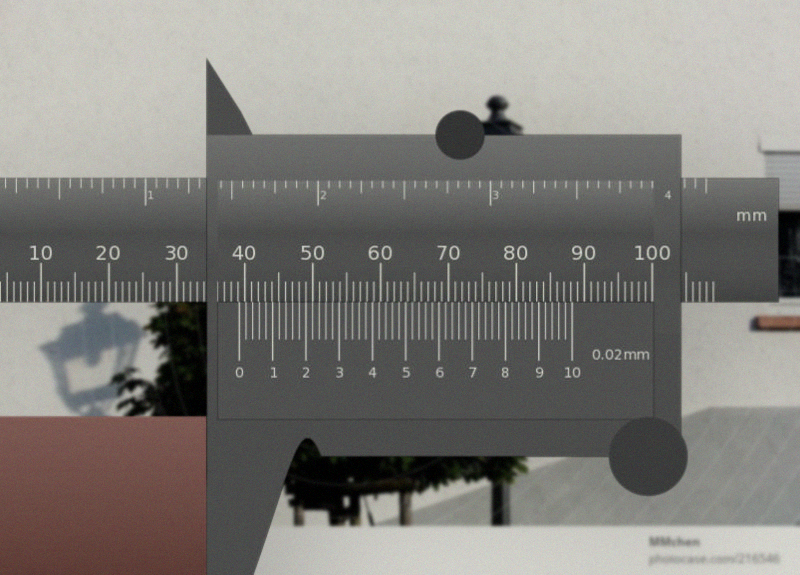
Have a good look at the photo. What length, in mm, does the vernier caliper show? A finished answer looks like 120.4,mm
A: 39.2,mm
